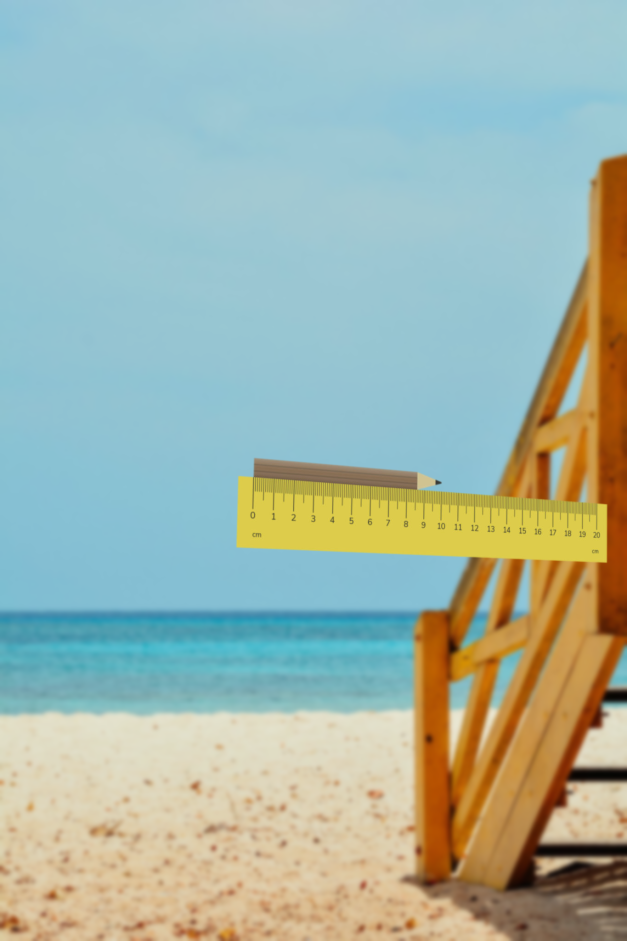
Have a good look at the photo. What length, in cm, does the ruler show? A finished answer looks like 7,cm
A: 10,cm
